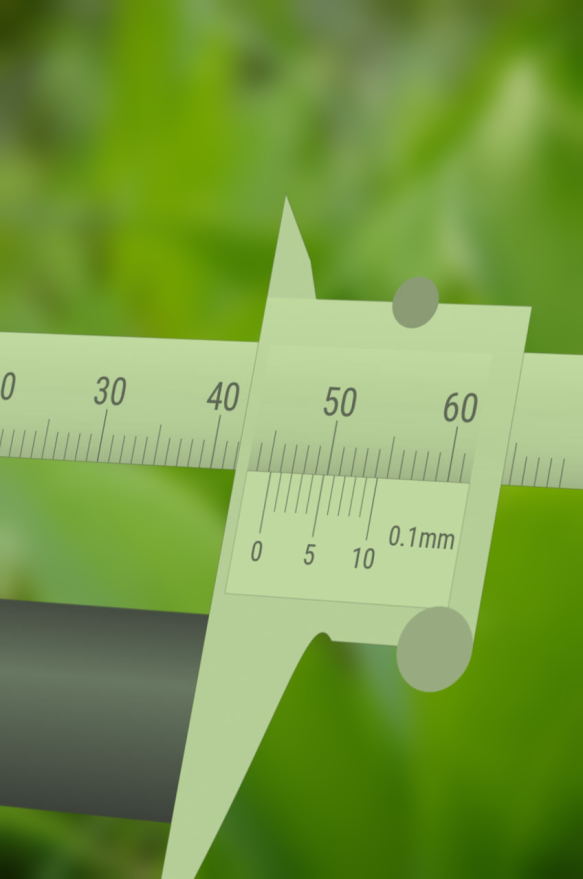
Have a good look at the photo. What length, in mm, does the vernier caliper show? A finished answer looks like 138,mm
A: 45.2,mm
